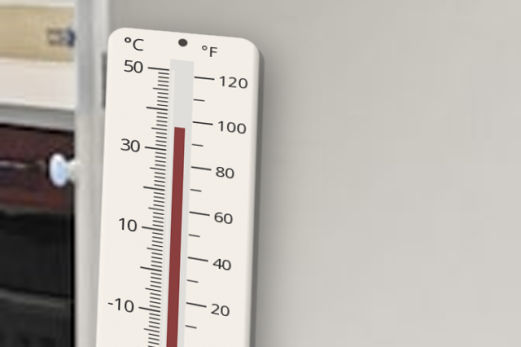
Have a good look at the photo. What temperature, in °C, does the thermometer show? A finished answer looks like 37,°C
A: 36,°C
